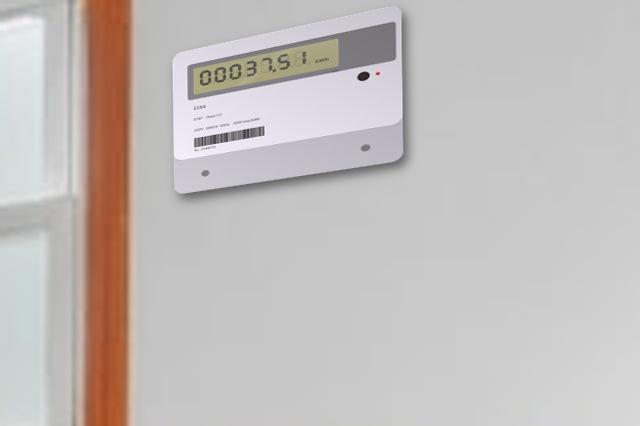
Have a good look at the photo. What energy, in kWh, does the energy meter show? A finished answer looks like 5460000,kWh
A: 37.51,kWh
